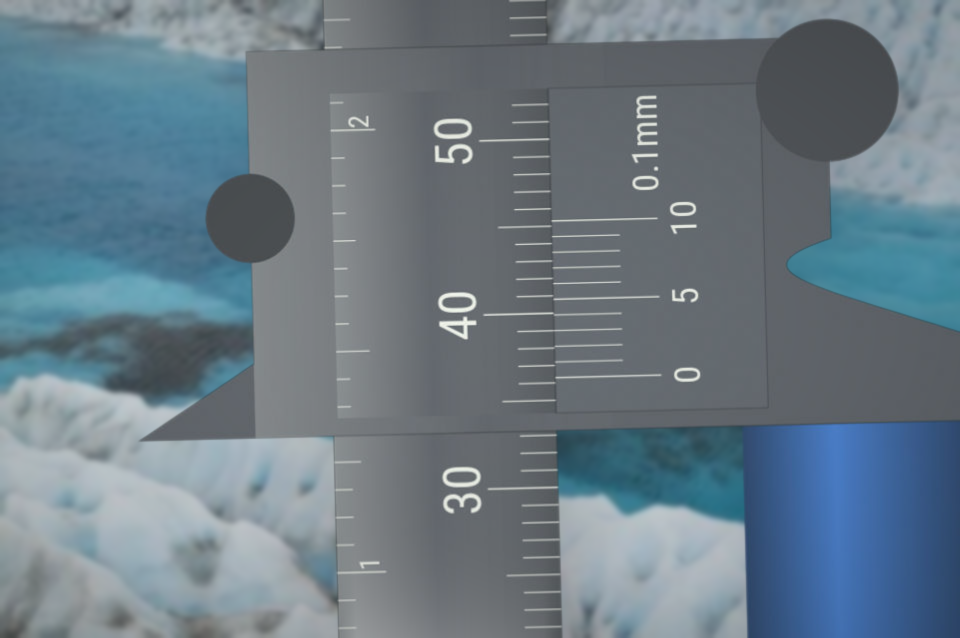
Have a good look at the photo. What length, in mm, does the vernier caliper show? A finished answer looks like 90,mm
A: 36.3,mm
